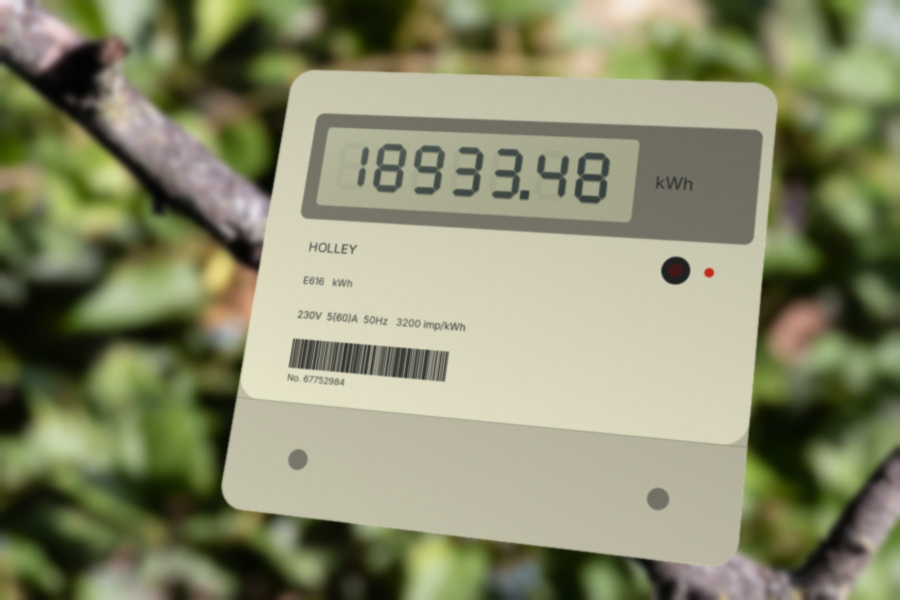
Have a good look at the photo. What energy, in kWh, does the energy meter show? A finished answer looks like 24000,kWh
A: 18933.48,kWh
